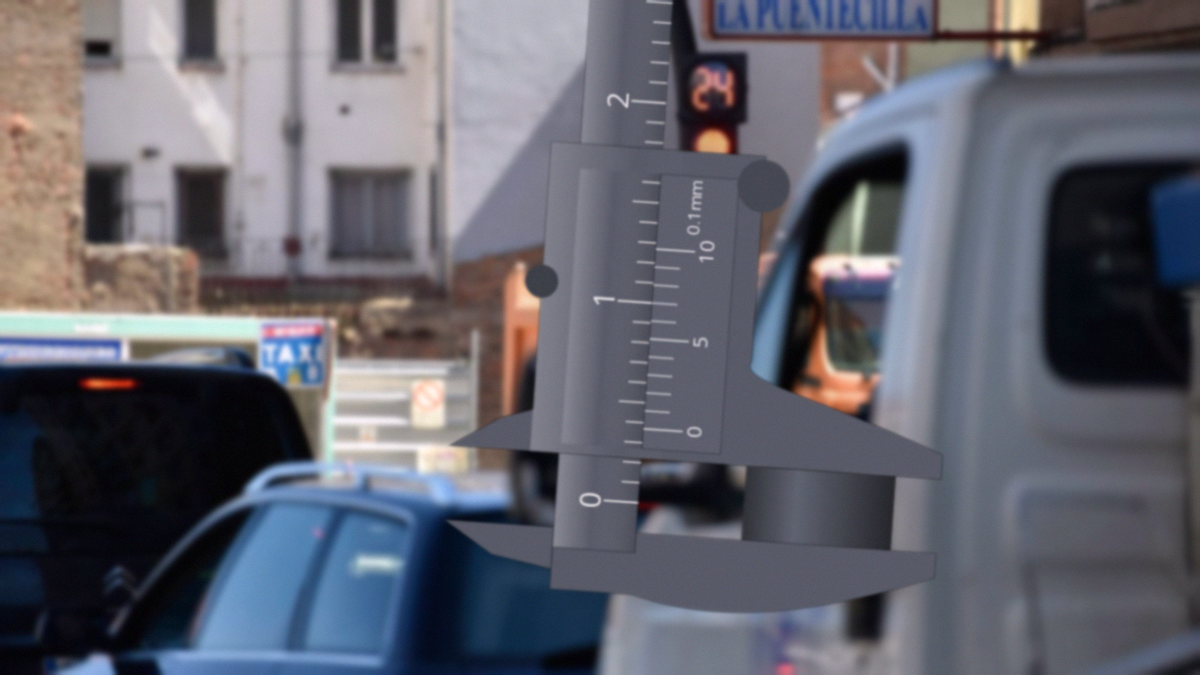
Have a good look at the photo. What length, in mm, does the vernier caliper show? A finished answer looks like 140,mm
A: 3.7,mm
